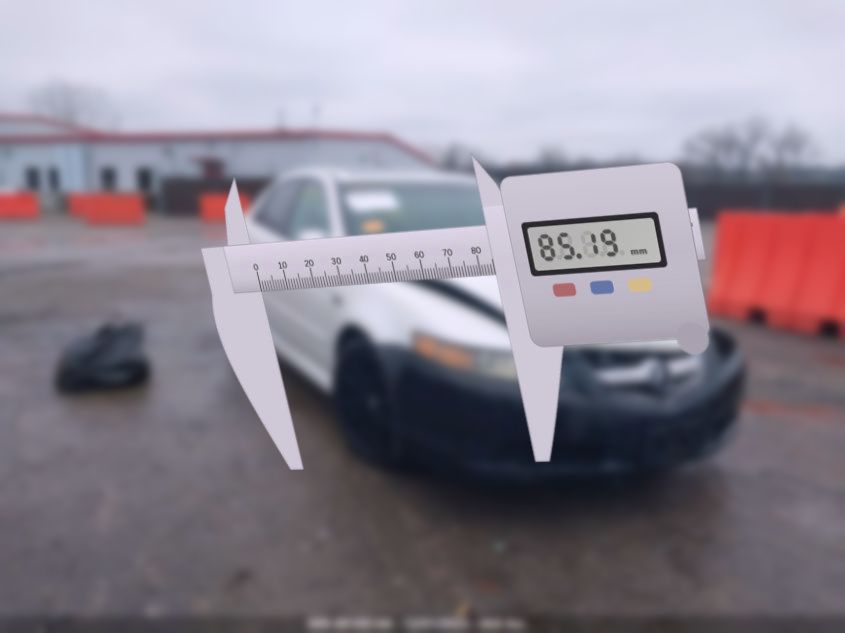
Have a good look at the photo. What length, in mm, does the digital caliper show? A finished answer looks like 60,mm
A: 85.19,mm
